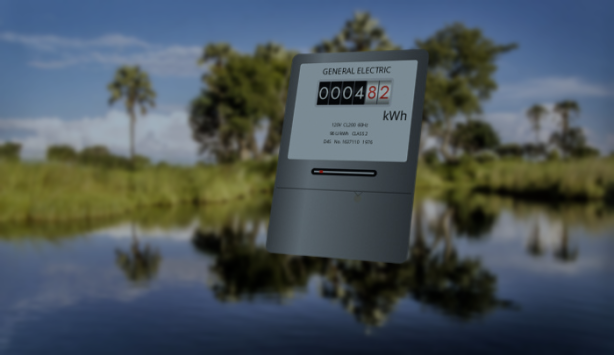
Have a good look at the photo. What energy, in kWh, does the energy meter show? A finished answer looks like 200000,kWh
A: 4.82,kWh
